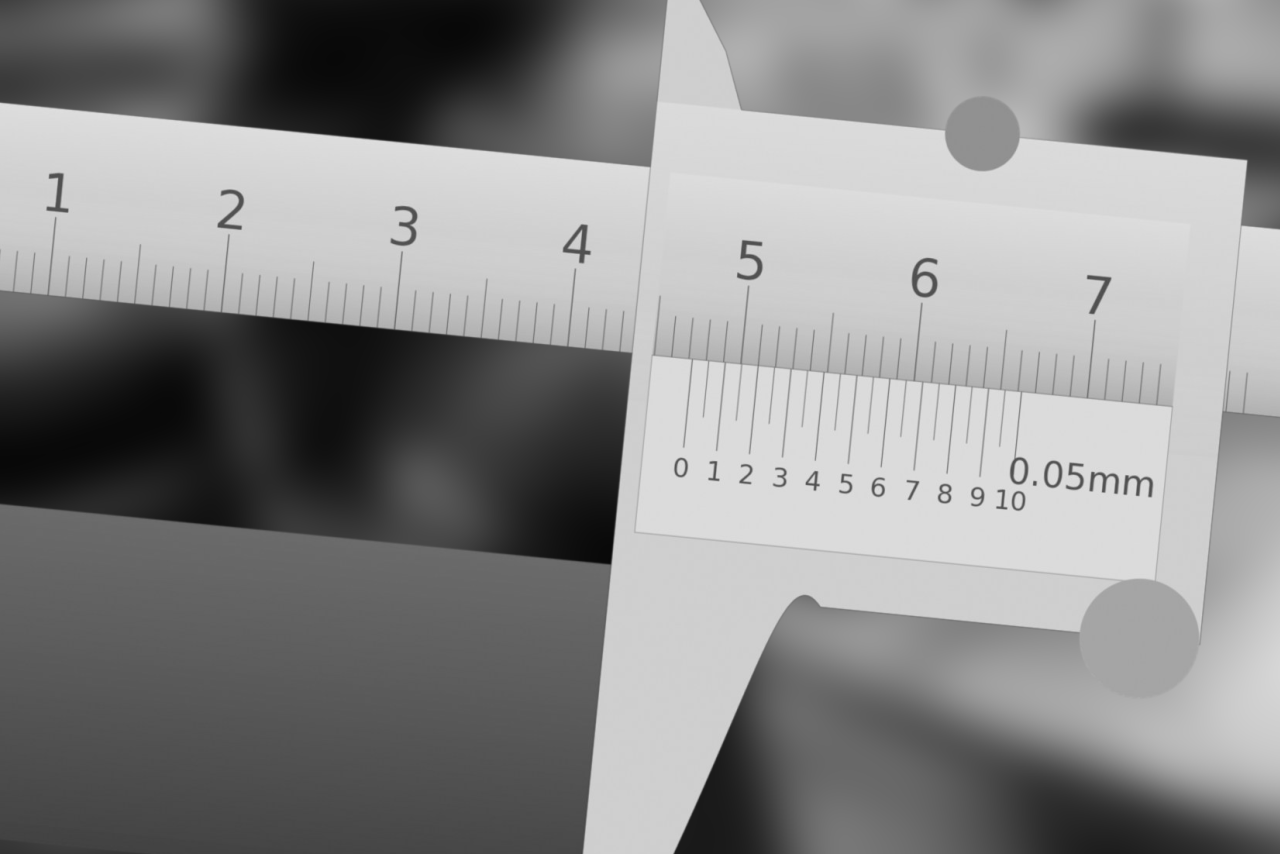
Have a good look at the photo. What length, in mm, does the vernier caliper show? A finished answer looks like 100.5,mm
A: 47.2,mm
